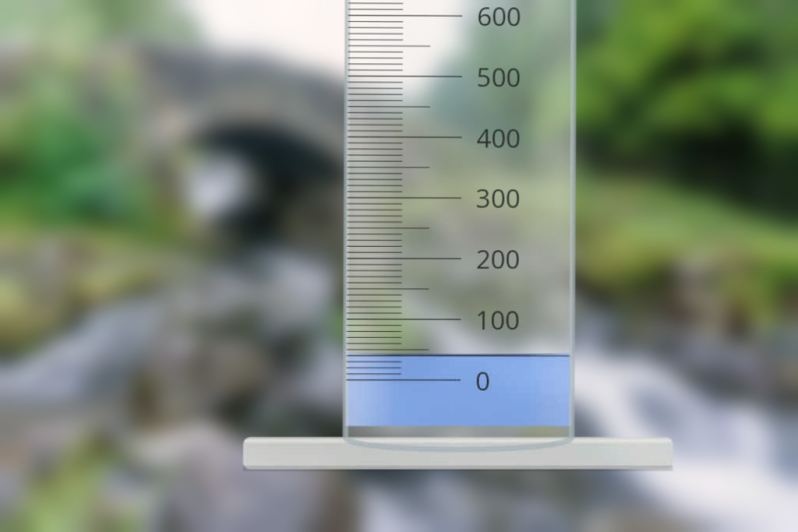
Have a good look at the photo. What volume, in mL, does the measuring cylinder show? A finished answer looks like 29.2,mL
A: 40,mL
